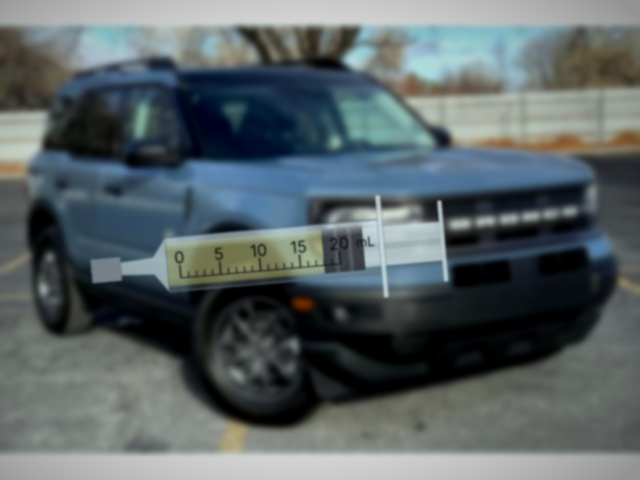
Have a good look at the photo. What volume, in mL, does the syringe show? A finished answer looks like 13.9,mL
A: 18,mL
